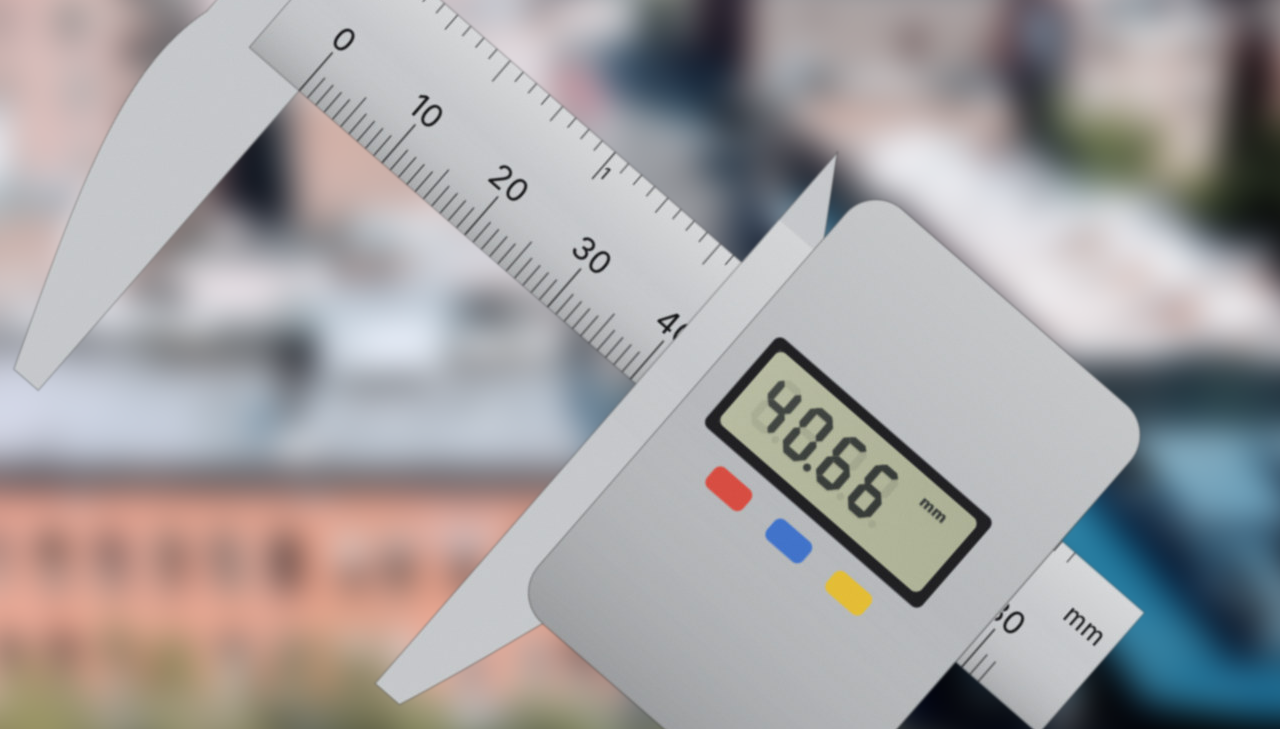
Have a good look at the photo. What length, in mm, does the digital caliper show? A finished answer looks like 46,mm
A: 40.66,mm
